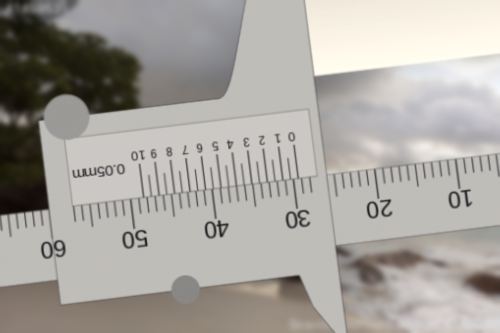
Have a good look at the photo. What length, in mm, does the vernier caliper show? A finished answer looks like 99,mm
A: 29.4,mm
